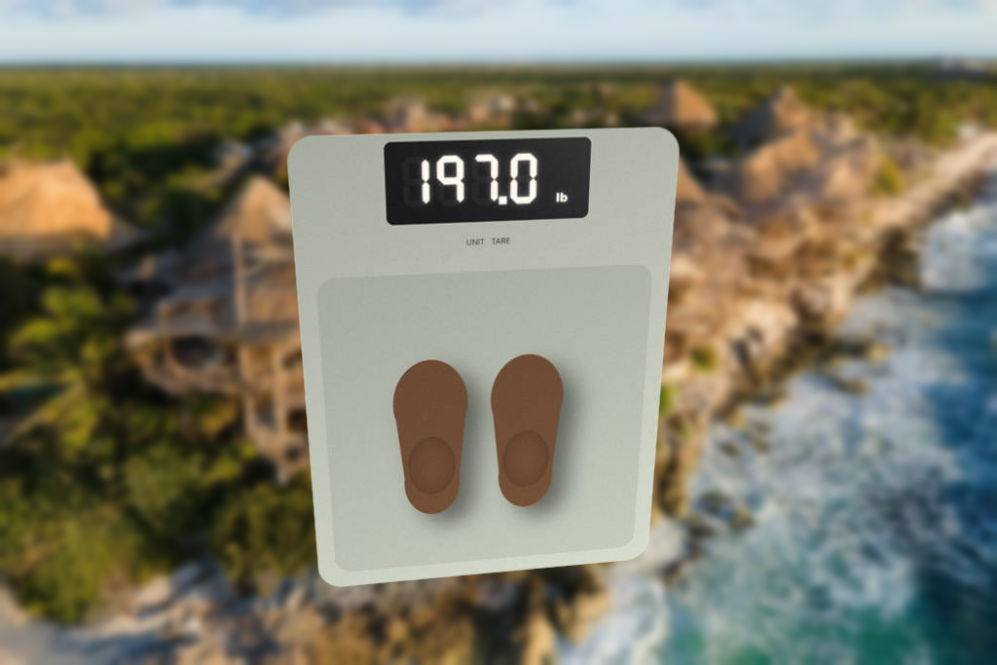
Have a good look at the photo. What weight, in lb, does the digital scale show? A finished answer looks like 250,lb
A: 197.0,lb
